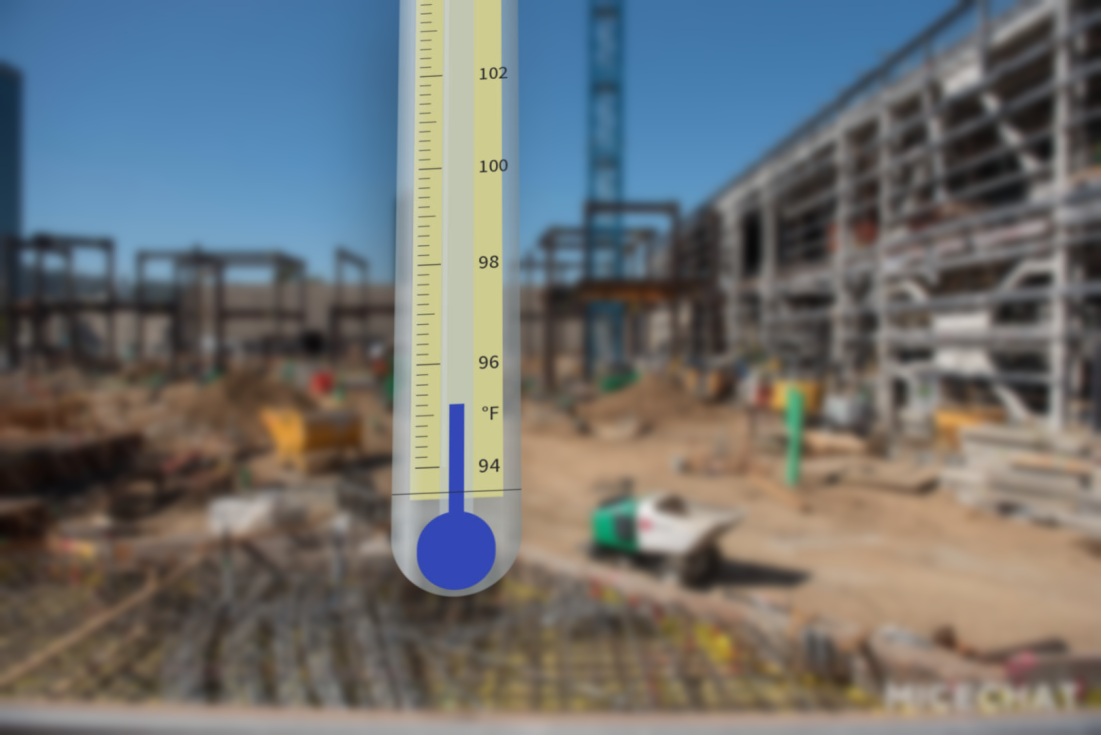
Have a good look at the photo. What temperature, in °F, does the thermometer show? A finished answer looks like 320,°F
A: 95.2,°F
